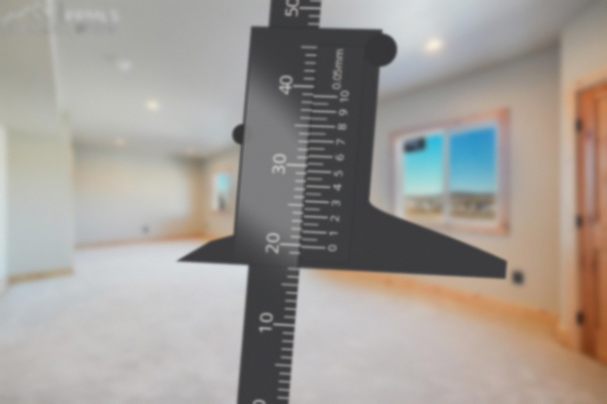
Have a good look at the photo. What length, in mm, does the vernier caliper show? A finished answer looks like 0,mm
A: 19.8,mm
